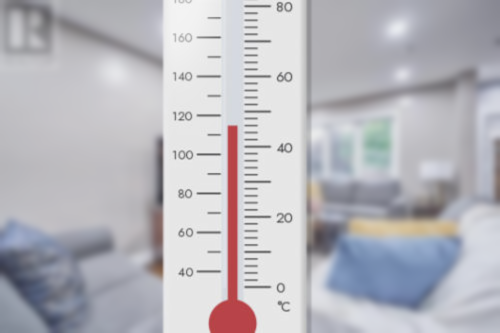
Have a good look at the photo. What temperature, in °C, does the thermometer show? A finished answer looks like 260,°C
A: 46,°C
